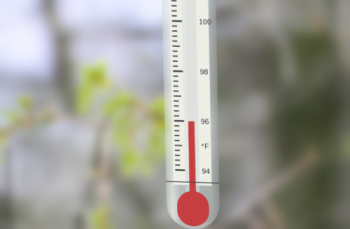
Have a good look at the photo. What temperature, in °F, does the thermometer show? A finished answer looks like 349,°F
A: 96,°F
